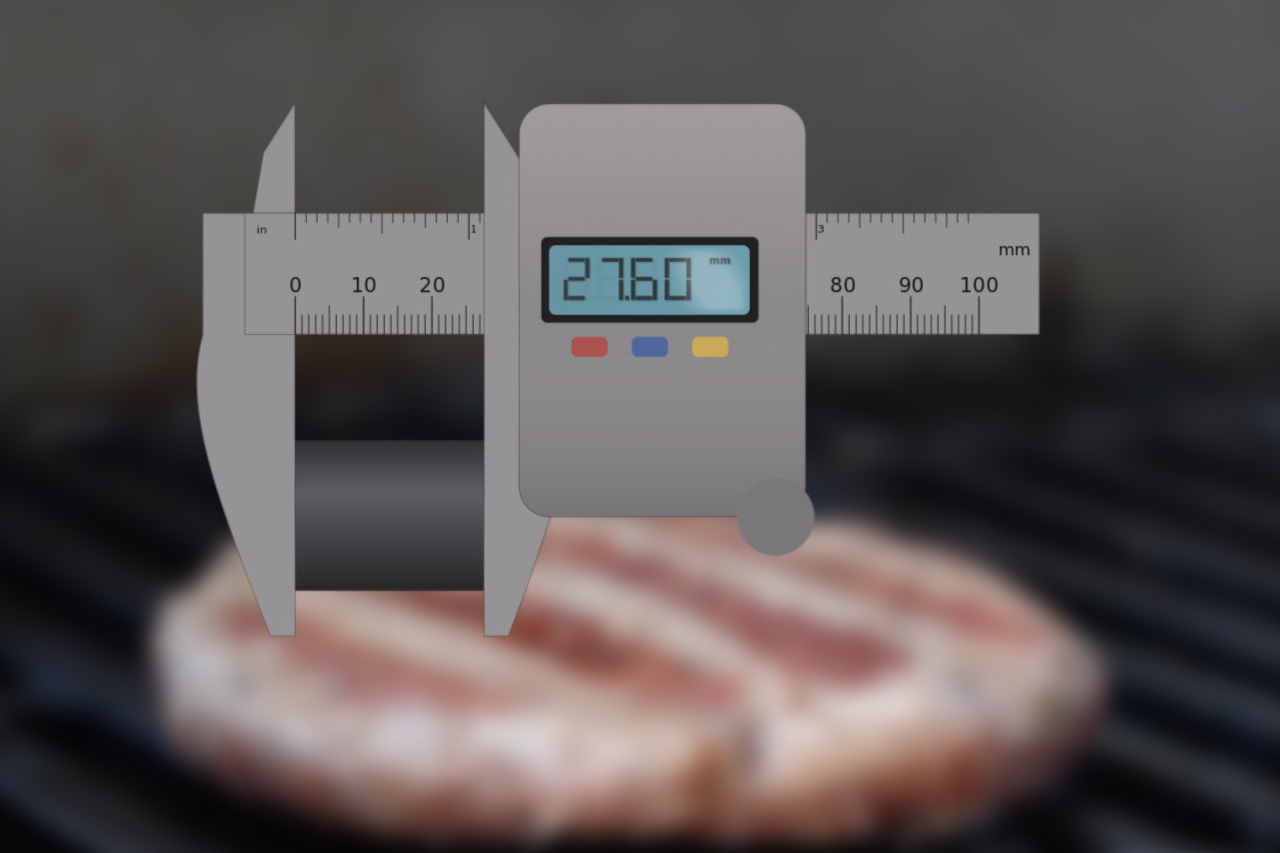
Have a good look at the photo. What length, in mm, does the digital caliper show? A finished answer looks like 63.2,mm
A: 27.60,mm
